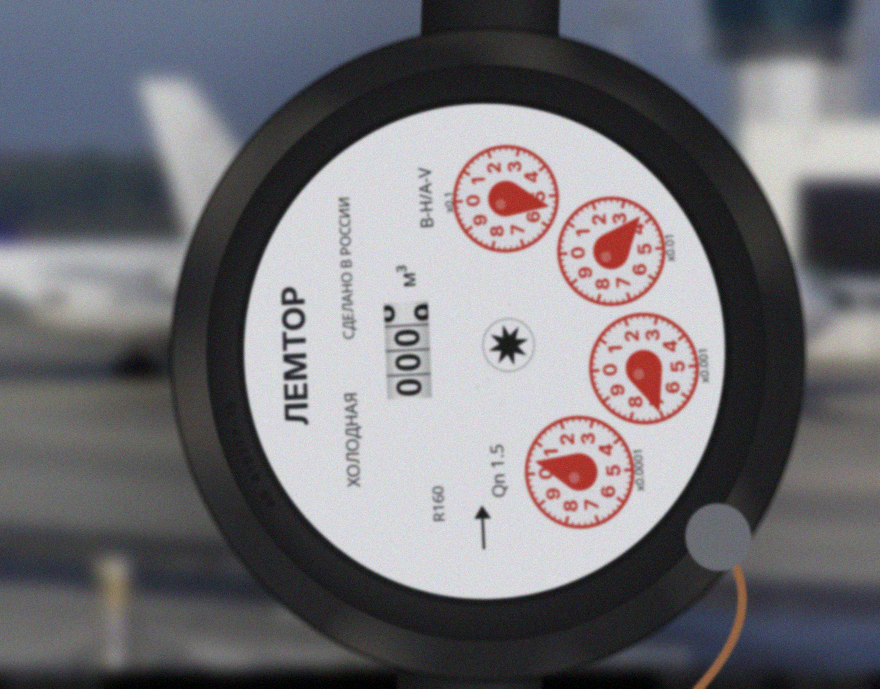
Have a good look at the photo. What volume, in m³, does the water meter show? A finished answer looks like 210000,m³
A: 8.5370,m³
